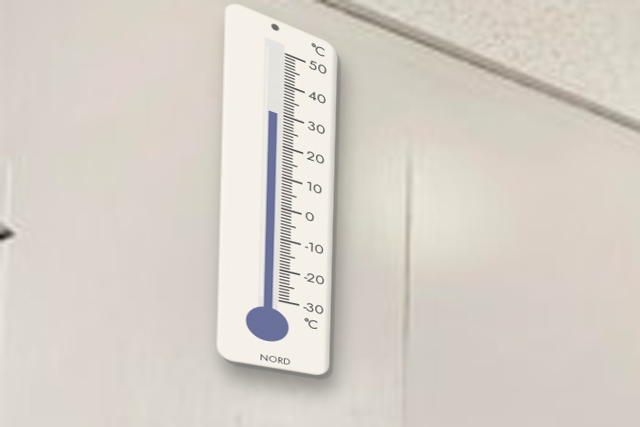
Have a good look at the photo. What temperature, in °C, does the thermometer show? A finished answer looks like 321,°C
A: 30,°C
